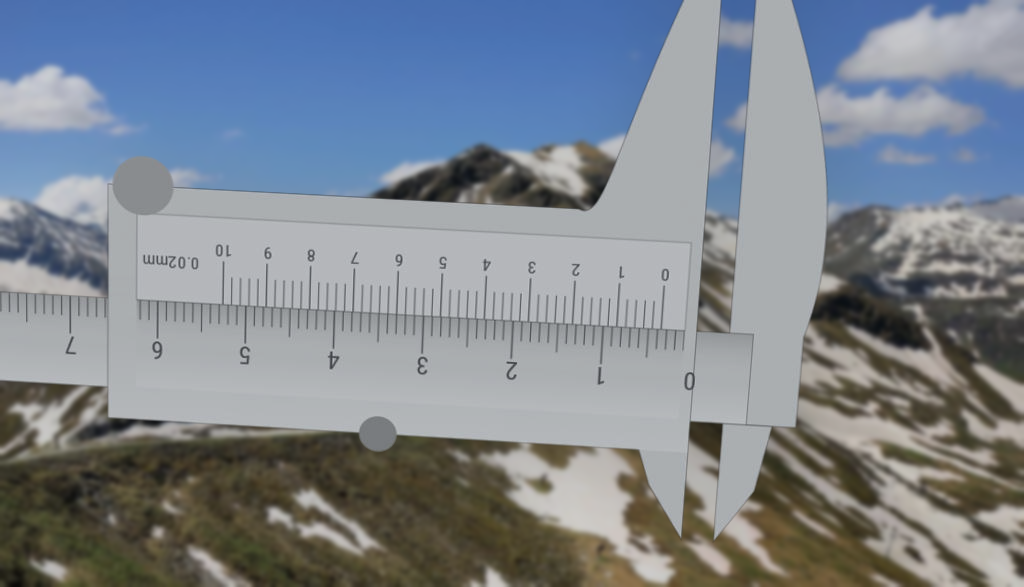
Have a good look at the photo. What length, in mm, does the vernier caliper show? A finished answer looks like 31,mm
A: 3.6,mm
